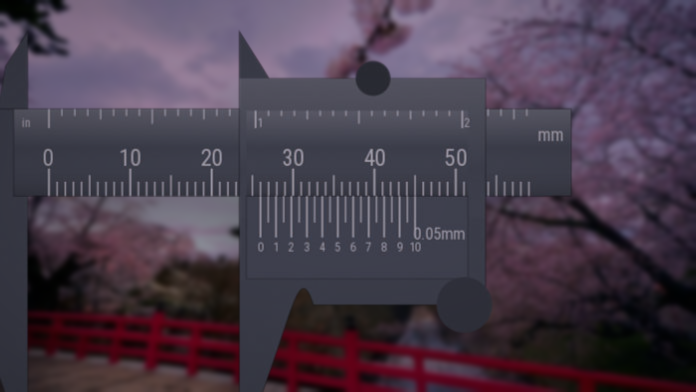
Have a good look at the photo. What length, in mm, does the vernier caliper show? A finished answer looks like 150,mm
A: 26.0,mm
